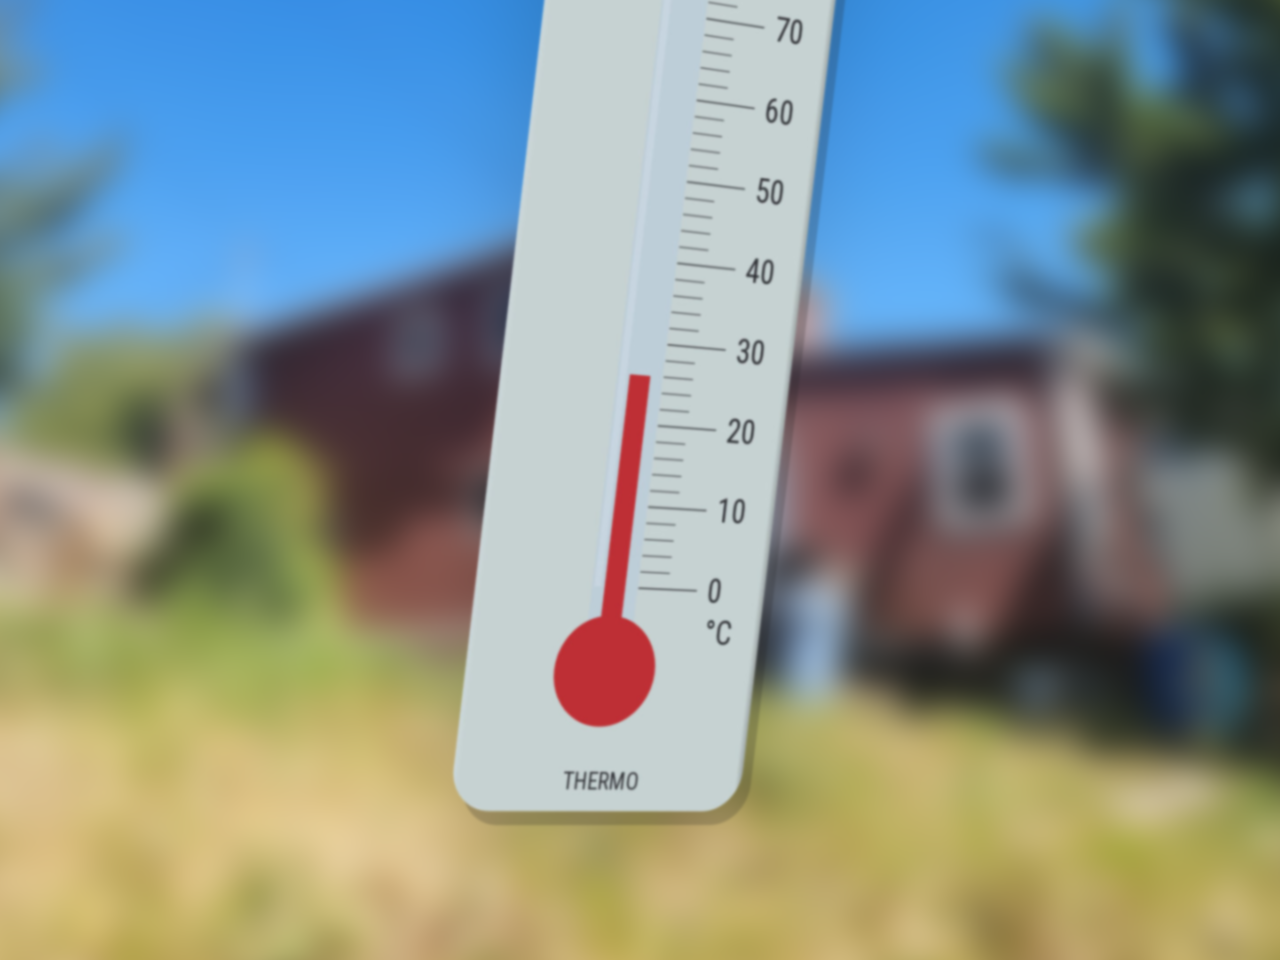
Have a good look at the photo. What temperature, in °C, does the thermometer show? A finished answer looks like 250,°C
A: 26,°C
